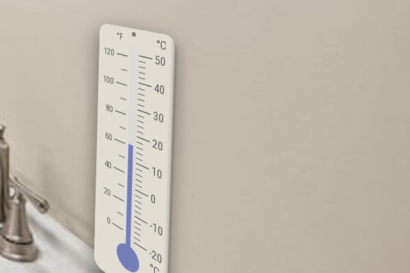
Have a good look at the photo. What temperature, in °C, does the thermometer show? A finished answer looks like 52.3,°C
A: 16,°C
